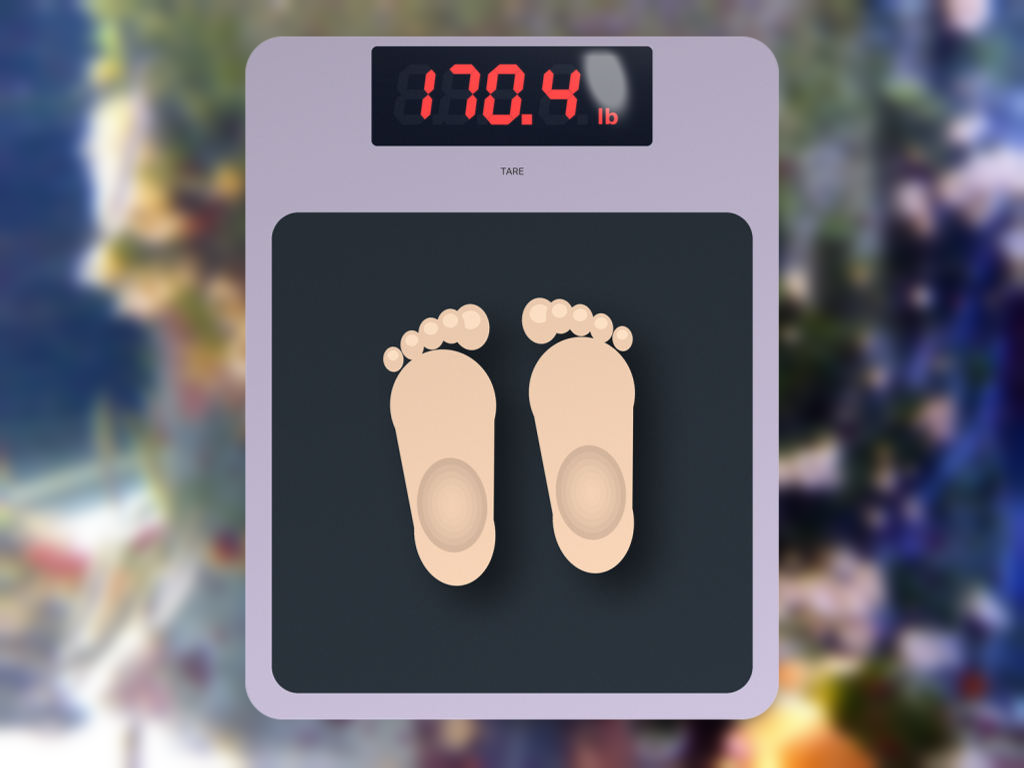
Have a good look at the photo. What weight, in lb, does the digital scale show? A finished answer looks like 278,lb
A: 170.4,lb
